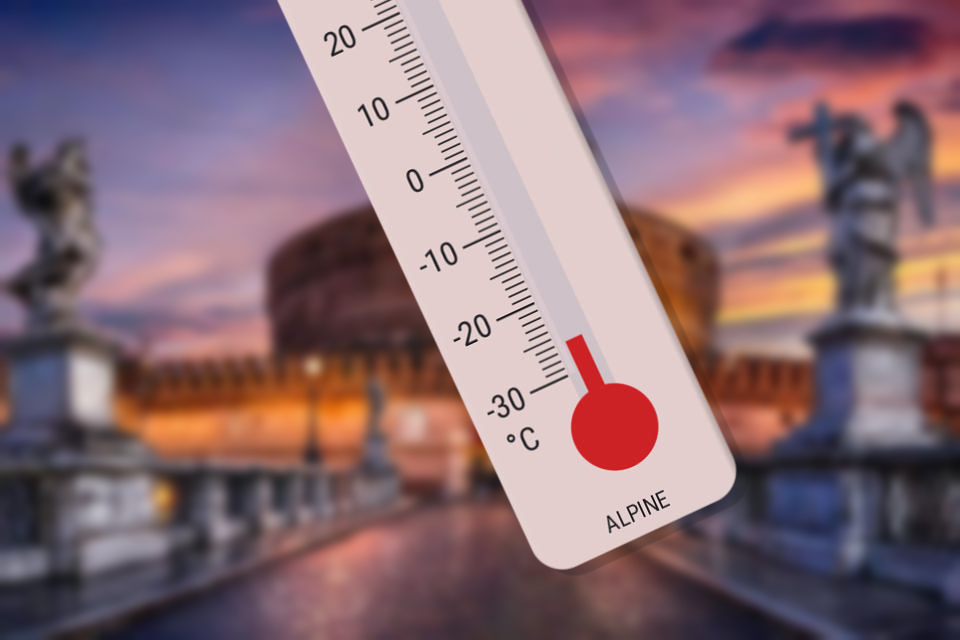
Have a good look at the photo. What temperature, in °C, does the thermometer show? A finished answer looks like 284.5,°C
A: -26,°C
